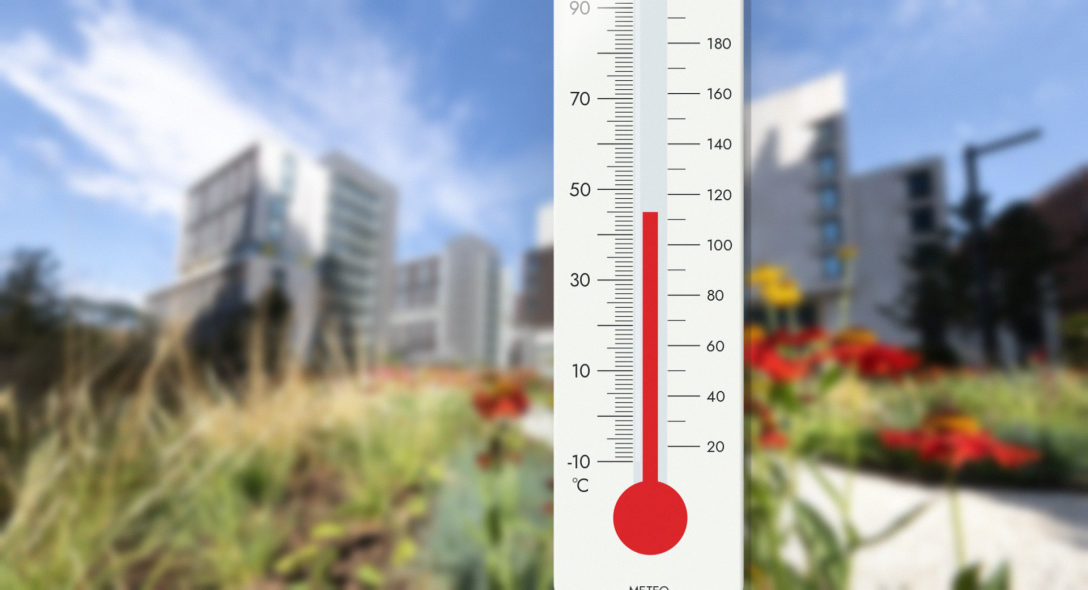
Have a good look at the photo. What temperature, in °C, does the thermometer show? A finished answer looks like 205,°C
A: 45,°C
